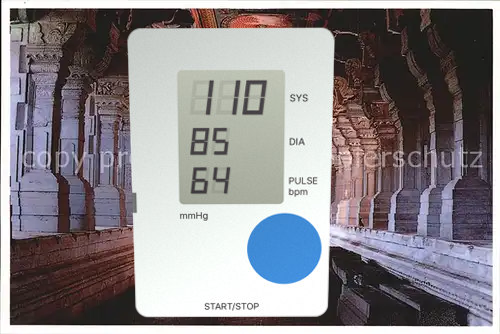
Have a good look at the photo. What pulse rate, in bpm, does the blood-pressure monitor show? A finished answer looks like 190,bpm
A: 64,bpm
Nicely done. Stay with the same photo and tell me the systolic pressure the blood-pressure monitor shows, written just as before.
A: 110,mmHg
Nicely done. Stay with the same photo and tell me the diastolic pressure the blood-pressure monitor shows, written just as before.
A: 85,mmHg
